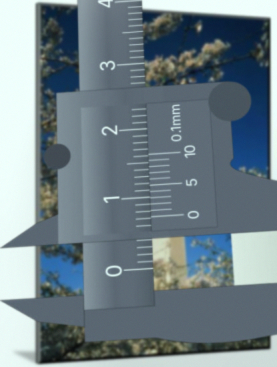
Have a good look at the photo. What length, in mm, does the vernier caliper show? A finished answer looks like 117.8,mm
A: 7.2,mm
